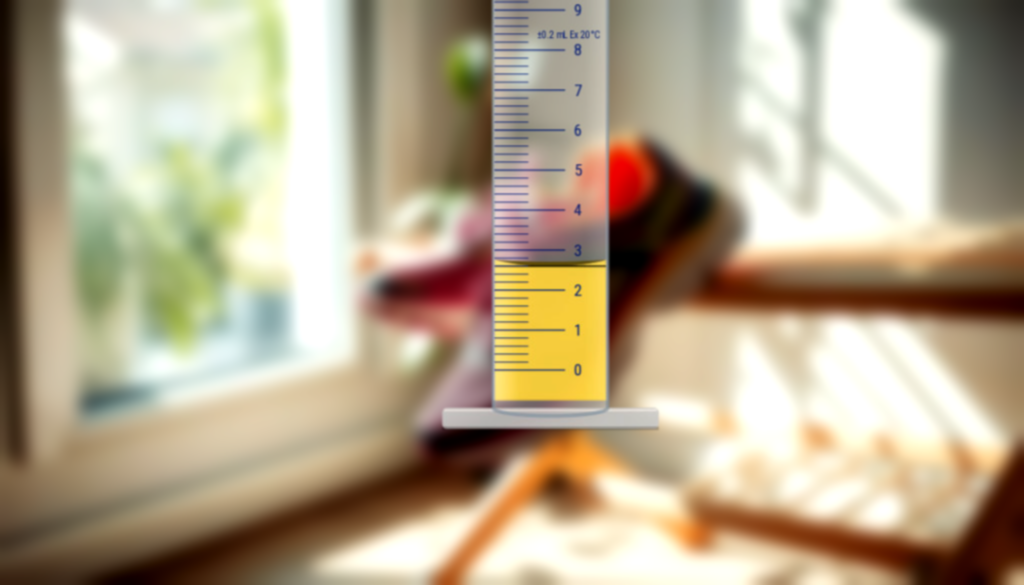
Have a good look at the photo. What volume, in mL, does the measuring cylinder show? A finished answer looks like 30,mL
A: 2.6,mL
